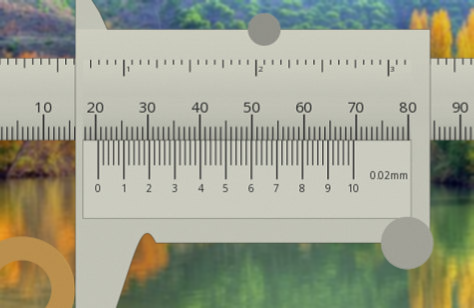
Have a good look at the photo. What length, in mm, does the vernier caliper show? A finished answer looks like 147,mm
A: 20.5,mm
